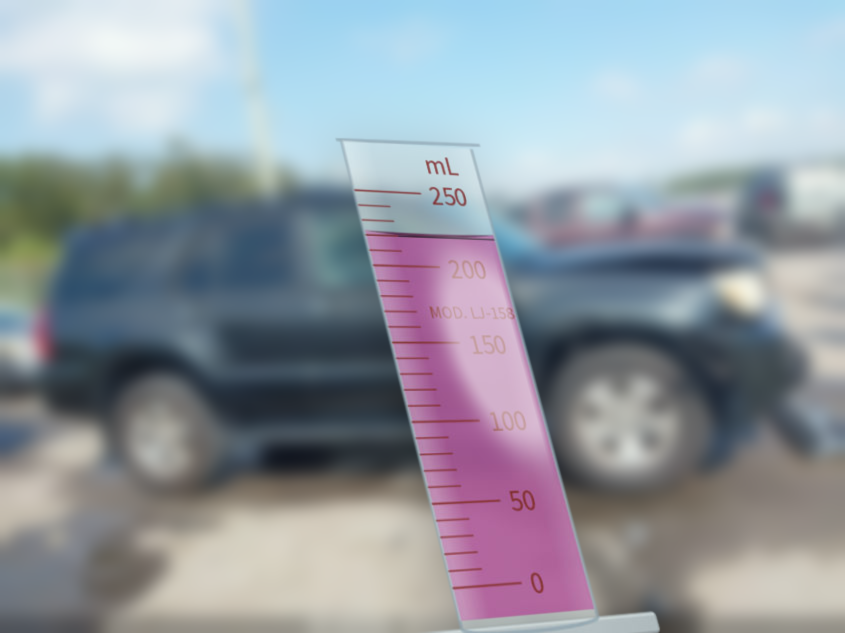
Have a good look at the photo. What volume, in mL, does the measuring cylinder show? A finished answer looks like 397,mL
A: 220,mL
